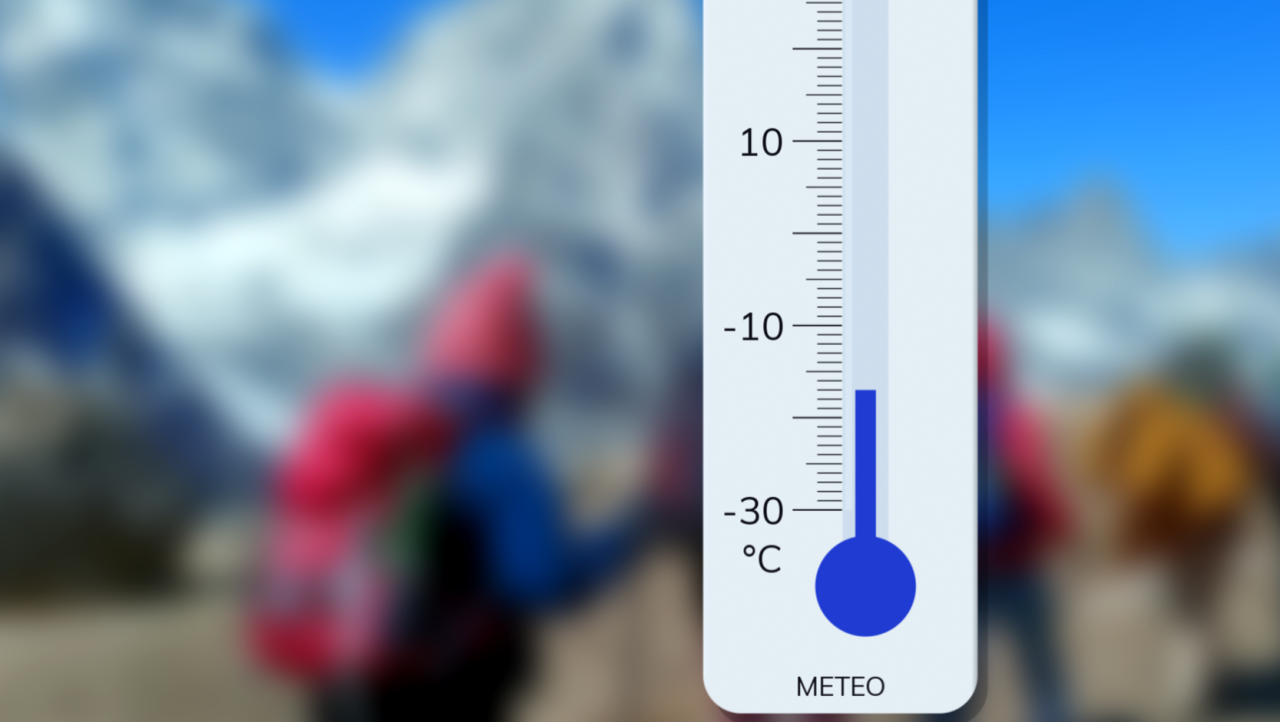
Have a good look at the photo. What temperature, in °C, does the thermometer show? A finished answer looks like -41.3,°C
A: -17,°C
